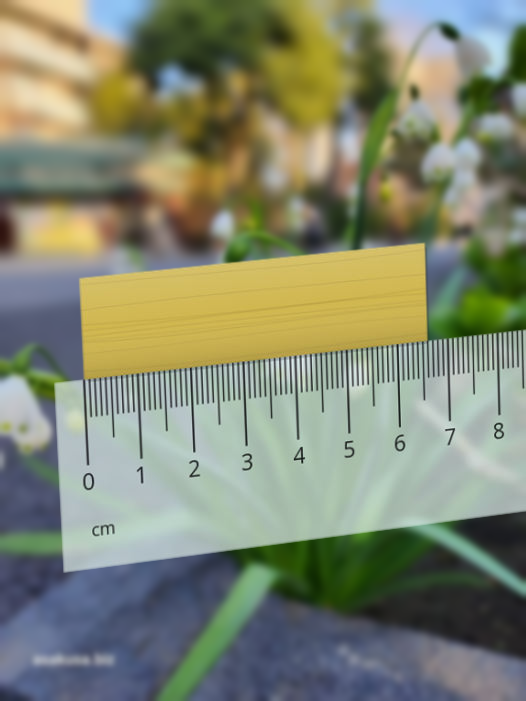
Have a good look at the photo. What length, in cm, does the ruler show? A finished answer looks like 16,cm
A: 6.6,cm
